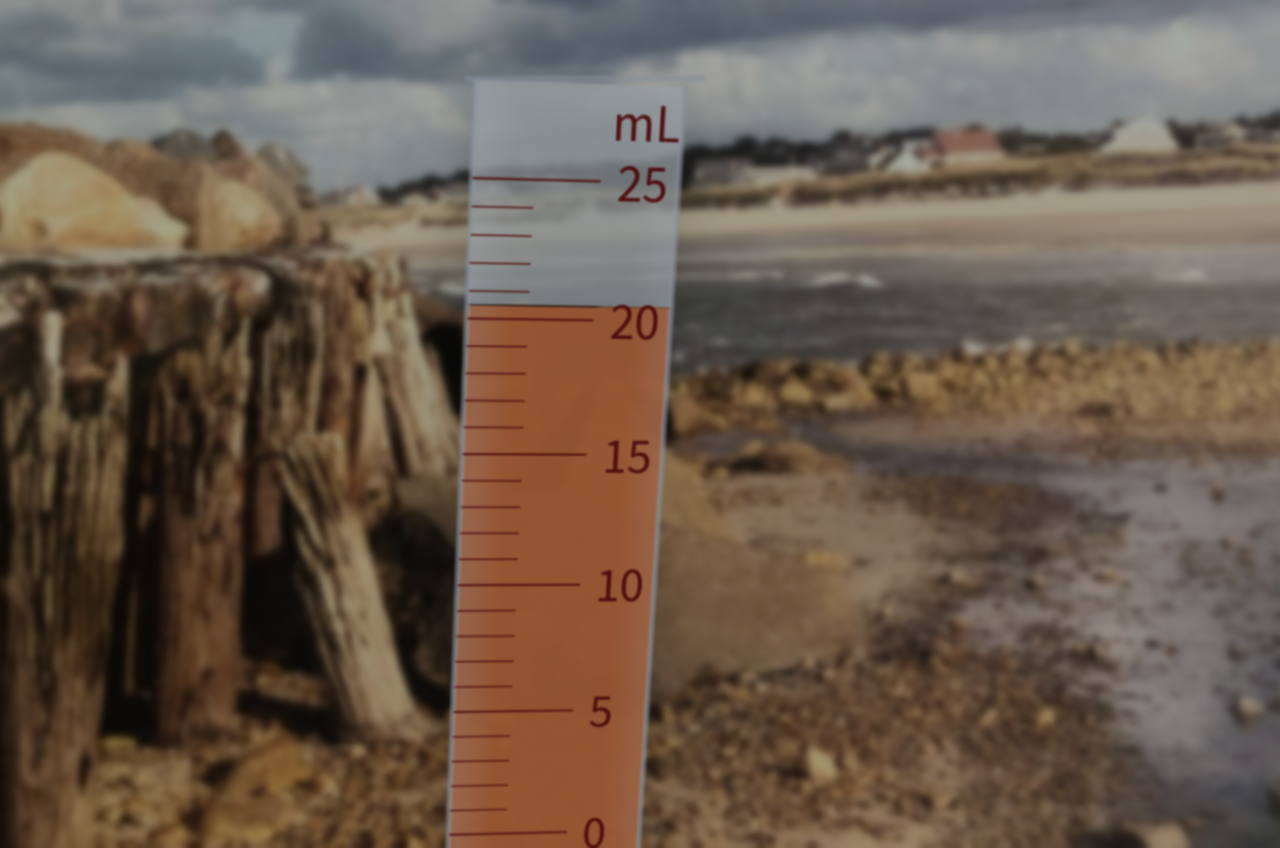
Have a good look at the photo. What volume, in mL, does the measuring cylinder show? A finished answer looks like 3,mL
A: 20.5,mL
